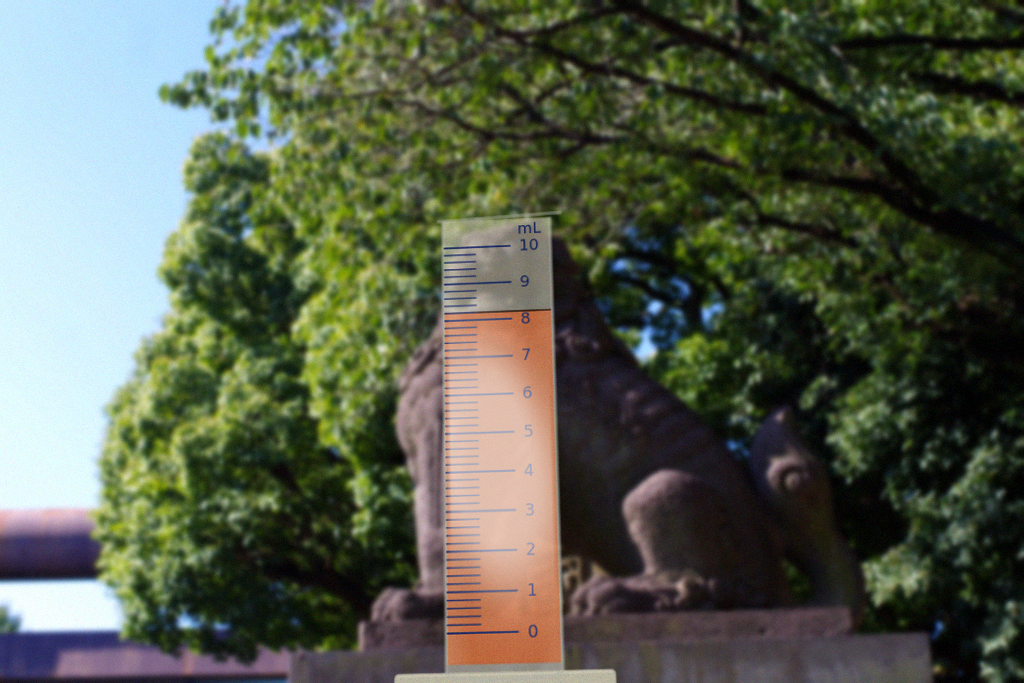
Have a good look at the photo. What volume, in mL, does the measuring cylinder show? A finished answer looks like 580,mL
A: 8.2,mL
